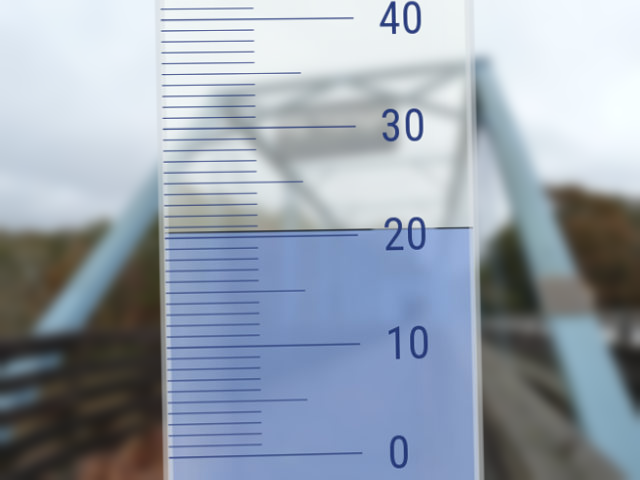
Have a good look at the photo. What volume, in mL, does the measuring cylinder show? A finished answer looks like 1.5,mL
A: 20.5,mL
